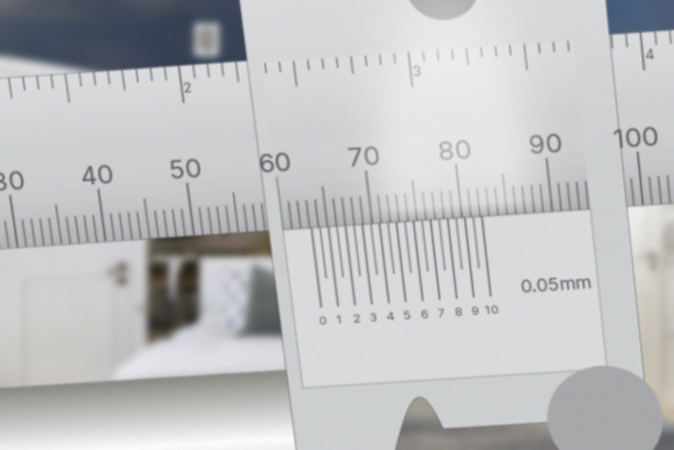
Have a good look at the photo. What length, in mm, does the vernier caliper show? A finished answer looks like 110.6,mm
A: 63.2,mm
